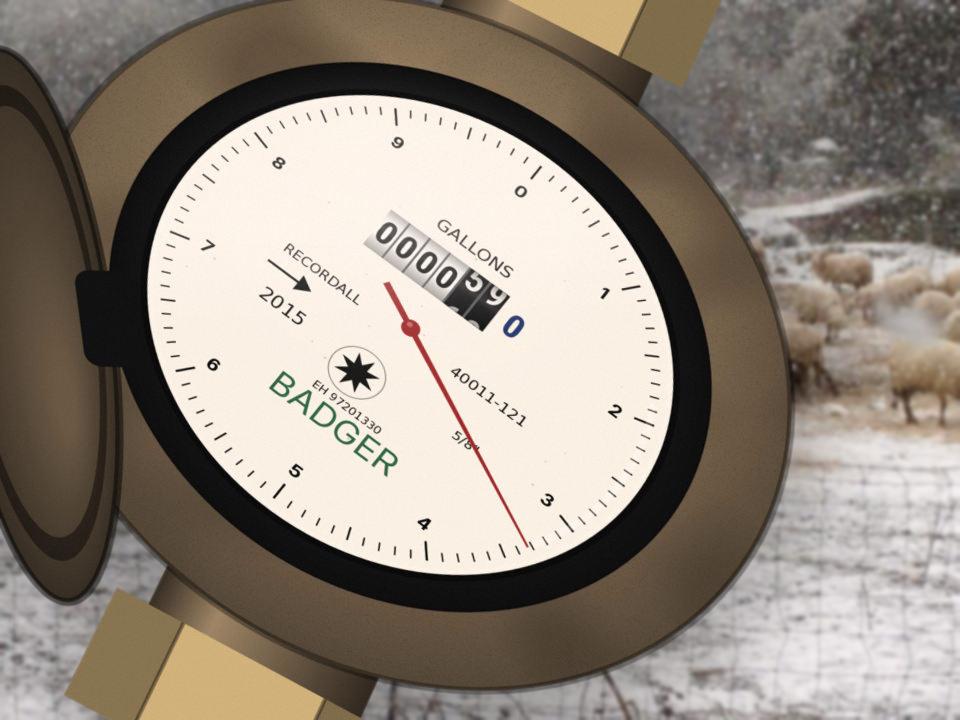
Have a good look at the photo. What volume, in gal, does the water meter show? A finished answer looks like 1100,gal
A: 593.3,gal
